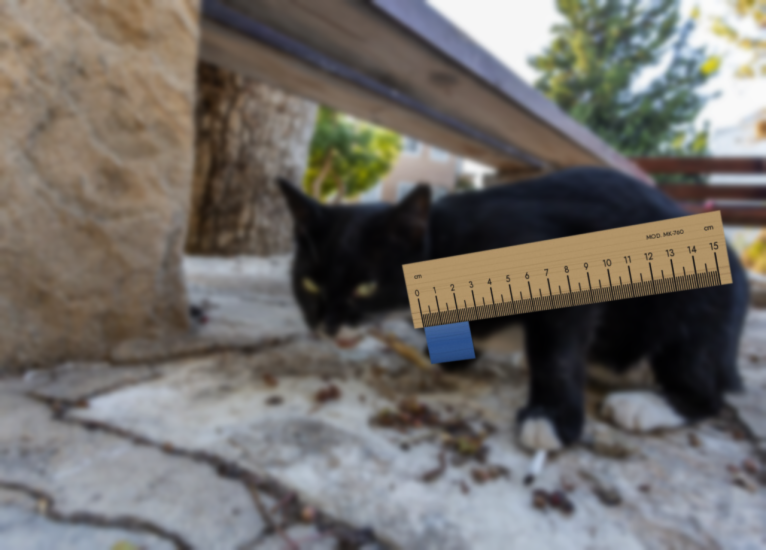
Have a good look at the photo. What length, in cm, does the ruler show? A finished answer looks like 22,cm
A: 2.5,cm
